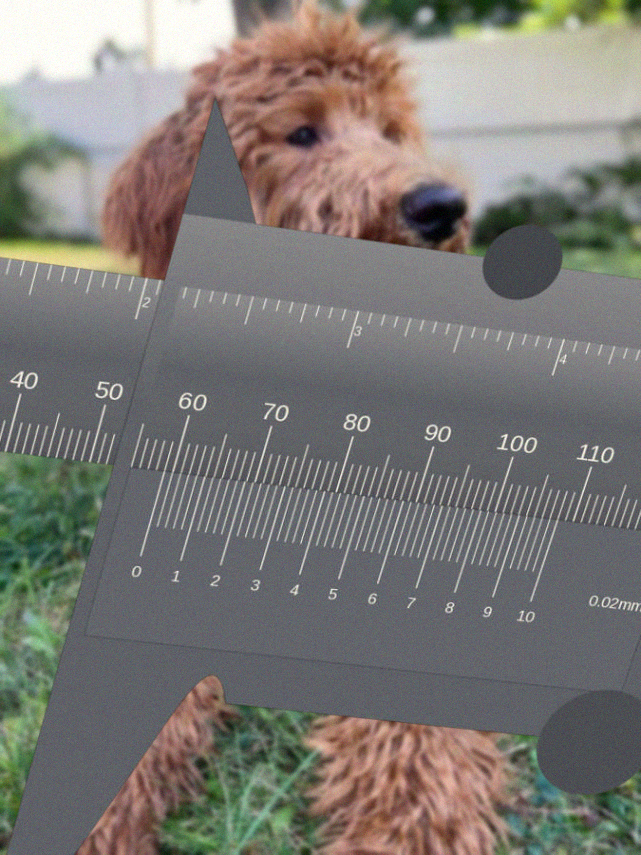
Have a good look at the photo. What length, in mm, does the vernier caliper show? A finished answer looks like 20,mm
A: 59.0,mm
